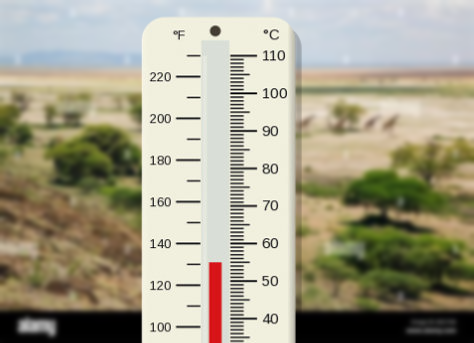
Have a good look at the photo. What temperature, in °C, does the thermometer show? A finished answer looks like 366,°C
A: 55,°C
